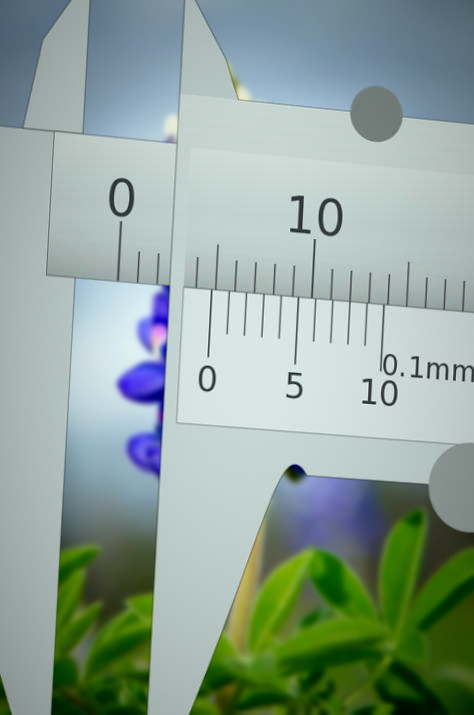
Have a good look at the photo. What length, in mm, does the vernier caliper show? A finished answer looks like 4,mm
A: 4.8,mm
